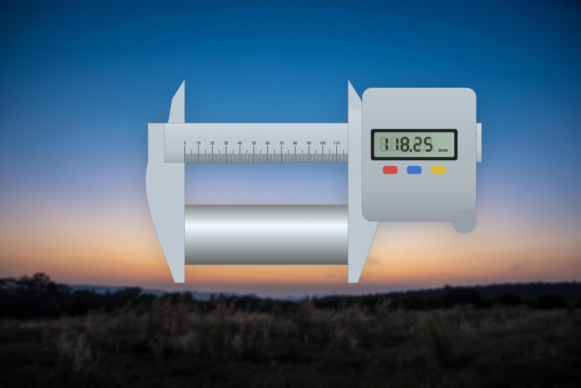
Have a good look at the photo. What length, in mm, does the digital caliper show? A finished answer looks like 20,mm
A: 118.25,mm
